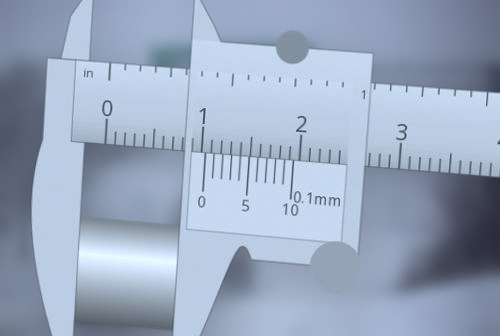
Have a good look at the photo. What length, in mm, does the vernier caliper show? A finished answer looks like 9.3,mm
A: 10.4,mm
